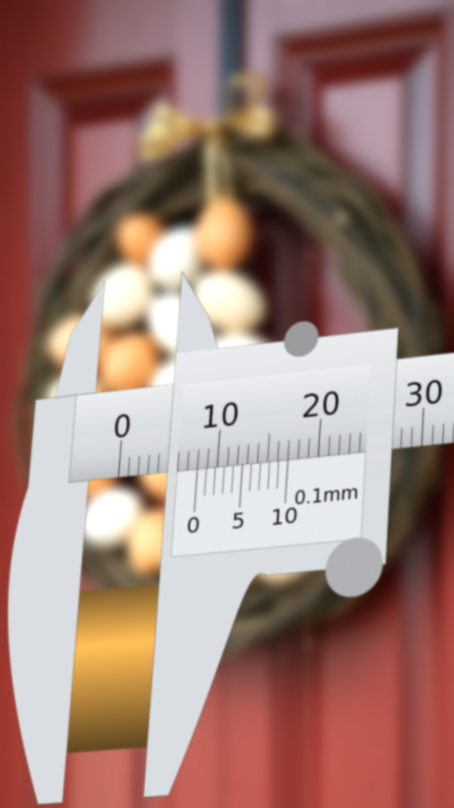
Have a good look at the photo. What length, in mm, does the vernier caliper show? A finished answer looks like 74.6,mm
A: 8.0,mm
